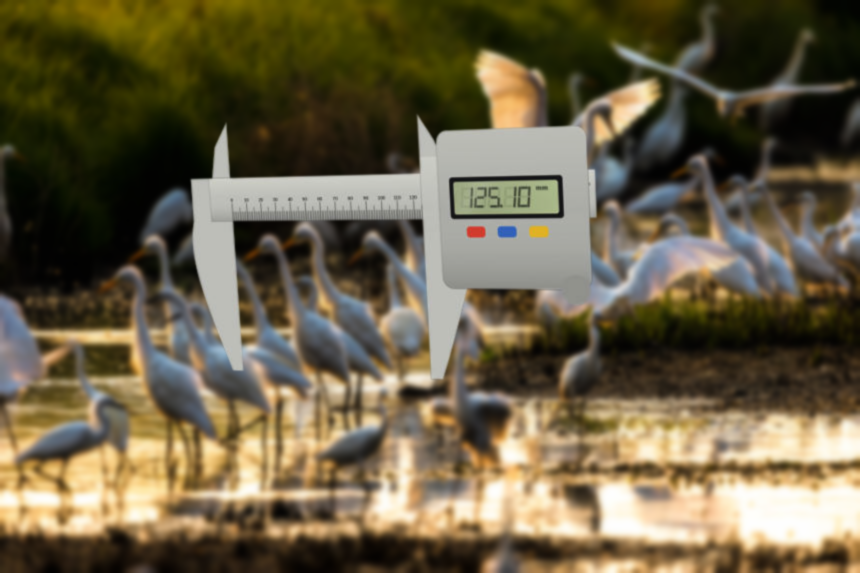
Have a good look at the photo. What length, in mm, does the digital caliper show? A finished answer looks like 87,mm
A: 125.10,mm
